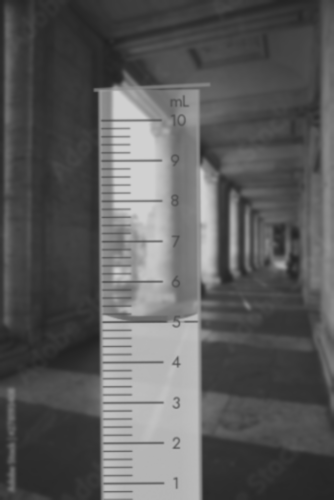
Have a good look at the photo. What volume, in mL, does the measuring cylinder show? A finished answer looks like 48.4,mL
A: 5,mL
